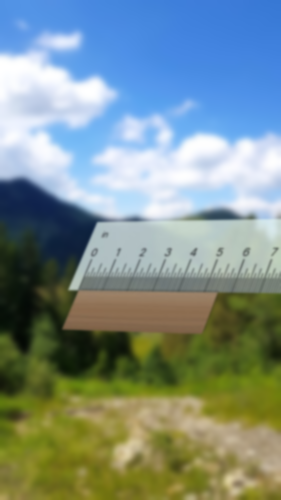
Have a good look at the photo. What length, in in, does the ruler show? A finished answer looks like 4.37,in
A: 5.5,in
